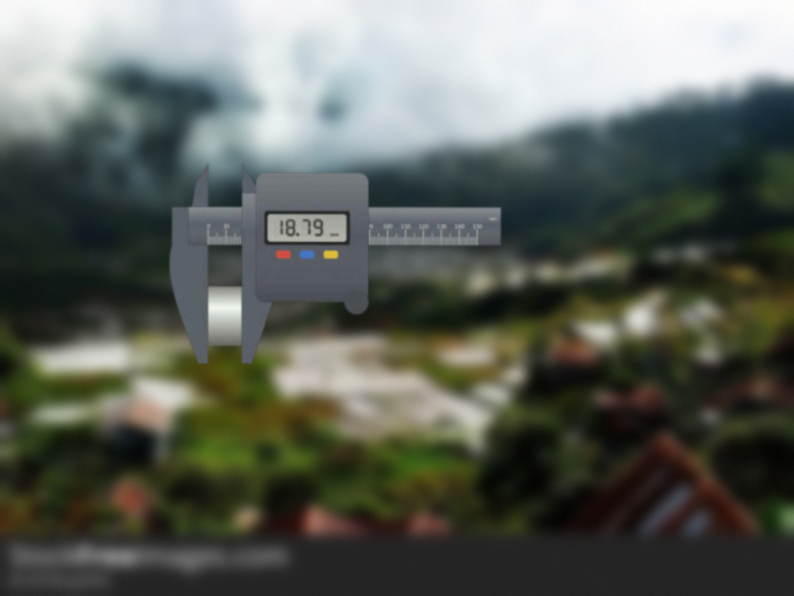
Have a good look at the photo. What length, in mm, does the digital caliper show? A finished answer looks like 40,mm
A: 18.79,mm
